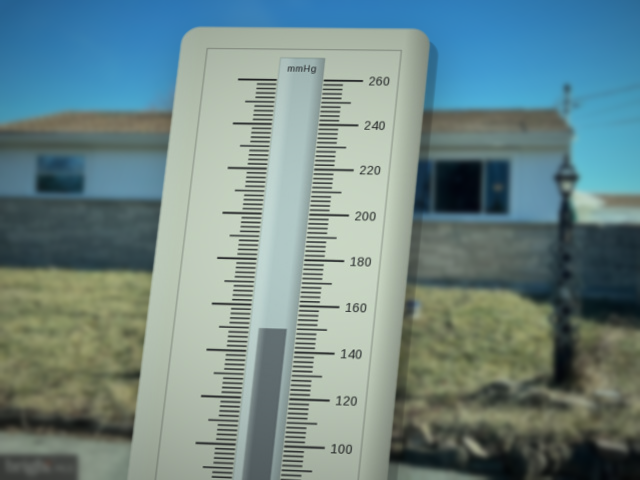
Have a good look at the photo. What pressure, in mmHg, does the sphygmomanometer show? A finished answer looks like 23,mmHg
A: 150,mmHg
